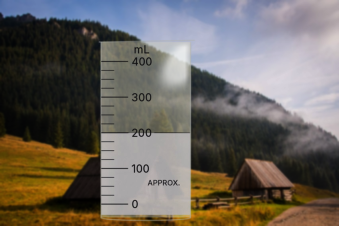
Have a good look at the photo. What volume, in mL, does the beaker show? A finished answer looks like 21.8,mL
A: 200,mL
